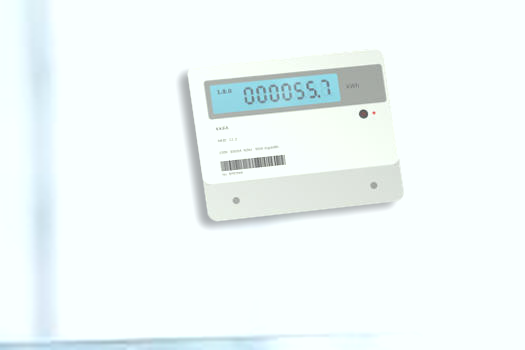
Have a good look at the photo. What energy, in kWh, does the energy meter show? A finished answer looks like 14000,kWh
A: 55.7,kWh
